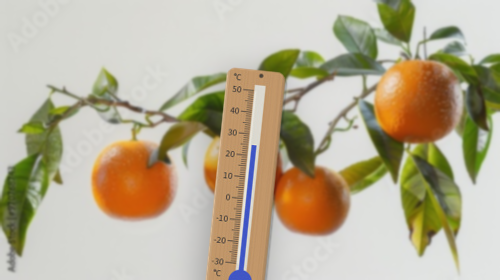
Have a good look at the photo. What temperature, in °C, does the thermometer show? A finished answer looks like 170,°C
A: 25,°C
